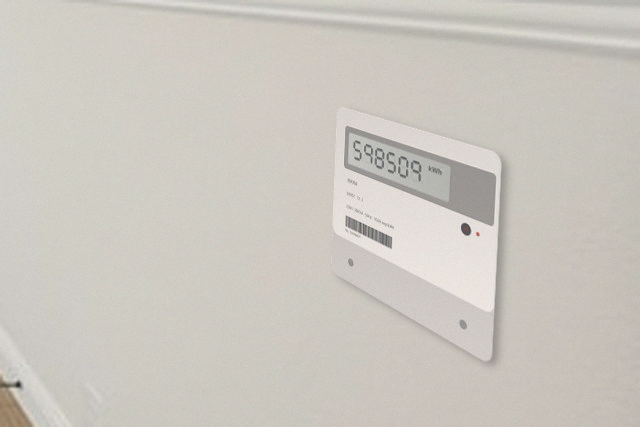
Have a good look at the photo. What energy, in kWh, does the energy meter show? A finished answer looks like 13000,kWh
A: 598509,kWh
